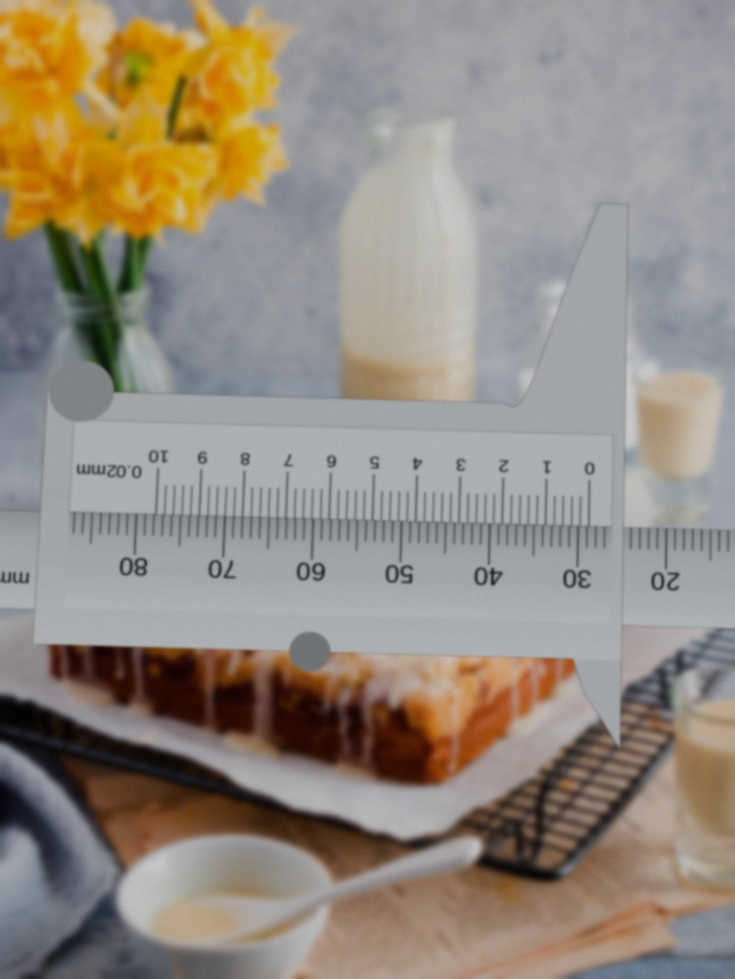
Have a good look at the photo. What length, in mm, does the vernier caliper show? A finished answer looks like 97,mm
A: 28.8,mm
